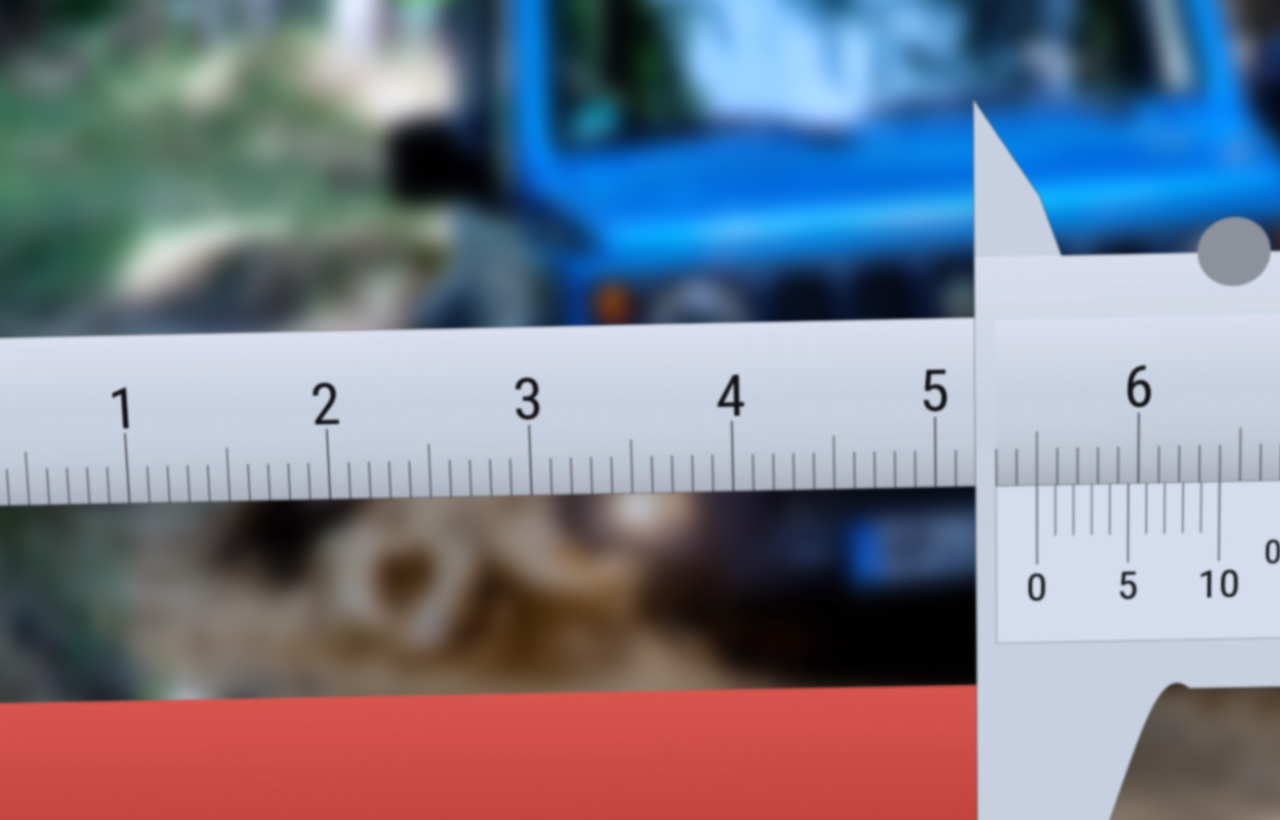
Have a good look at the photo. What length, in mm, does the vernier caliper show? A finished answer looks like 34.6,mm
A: 55.0,mm
